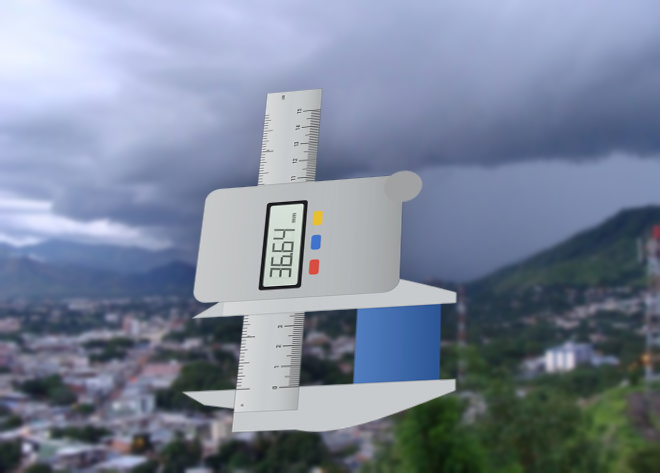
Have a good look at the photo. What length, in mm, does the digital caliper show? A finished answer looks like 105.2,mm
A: 36.64,mm
